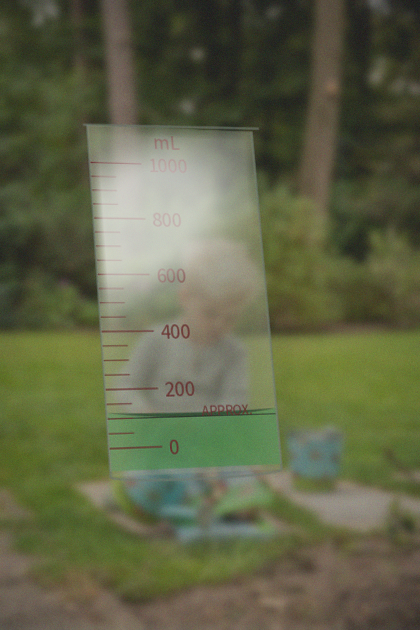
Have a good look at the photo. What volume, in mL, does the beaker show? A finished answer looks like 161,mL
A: 100,mL
